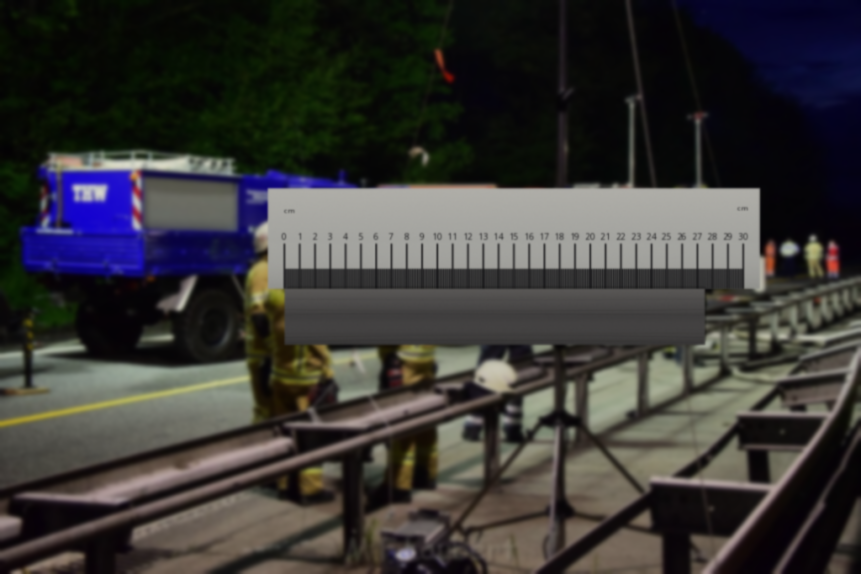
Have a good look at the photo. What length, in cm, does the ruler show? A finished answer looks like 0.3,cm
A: 27.5,cm
